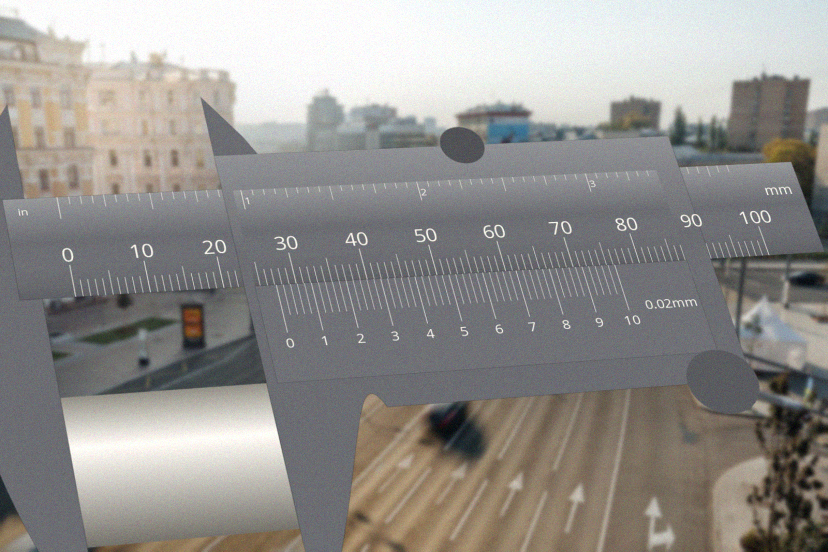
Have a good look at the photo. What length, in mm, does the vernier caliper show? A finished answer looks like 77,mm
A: 27.2,mm
